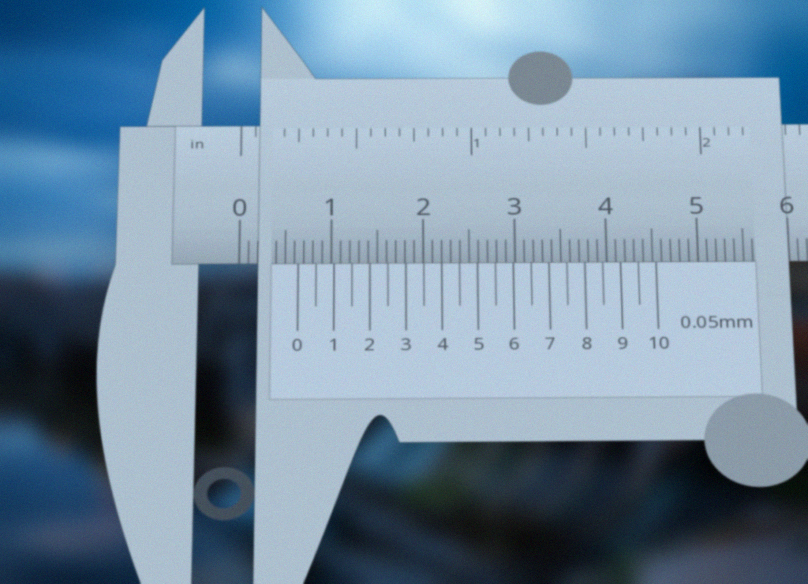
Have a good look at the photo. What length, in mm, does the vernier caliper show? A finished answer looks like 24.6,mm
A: 6.4,mm
